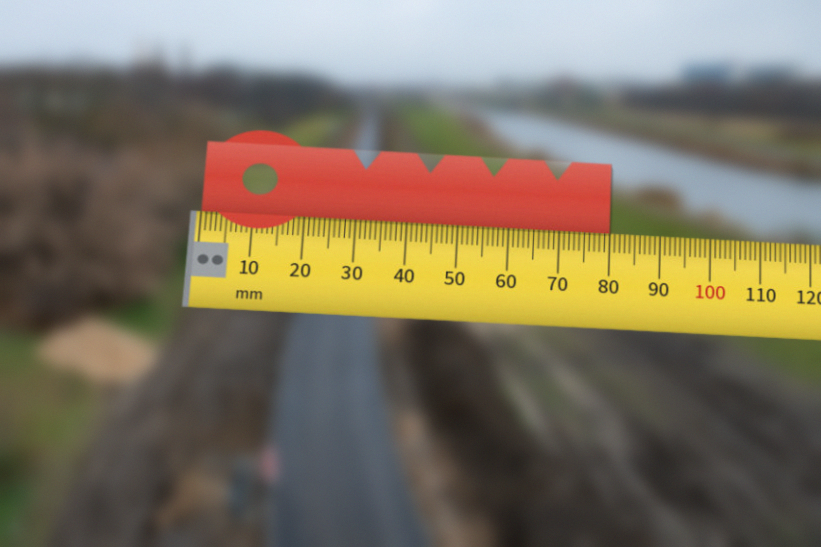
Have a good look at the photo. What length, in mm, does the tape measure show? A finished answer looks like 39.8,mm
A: 80,mm
